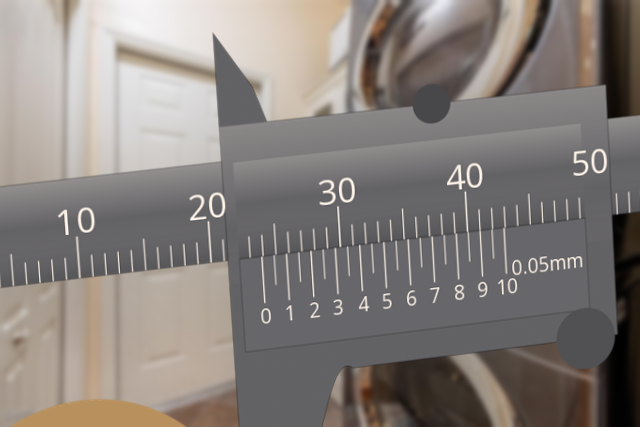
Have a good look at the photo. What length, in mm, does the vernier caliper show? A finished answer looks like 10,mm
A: 23.9,mm
